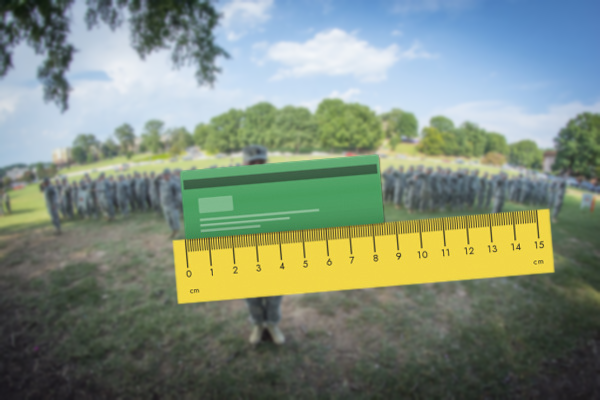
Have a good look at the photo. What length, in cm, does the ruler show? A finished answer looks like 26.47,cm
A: 8.5,cm
